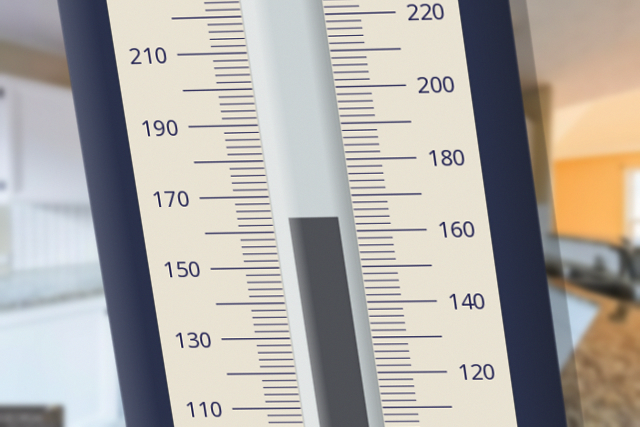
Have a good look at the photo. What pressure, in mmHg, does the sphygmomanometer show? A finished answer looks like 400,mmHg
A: 164,mmHg
